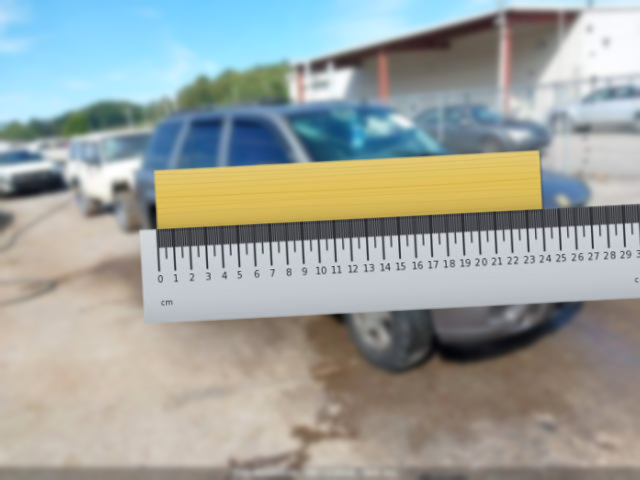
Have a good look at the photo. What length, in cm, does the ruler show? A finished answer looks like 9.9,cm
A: 24,cm
